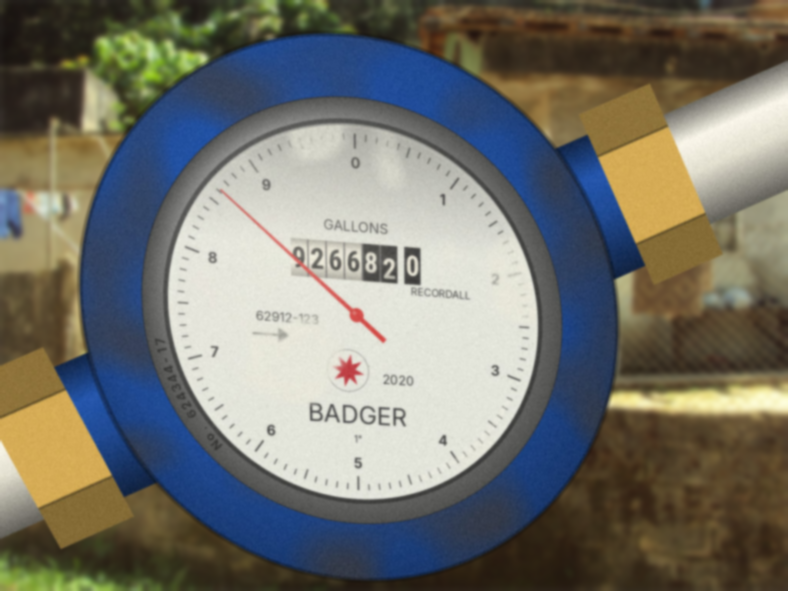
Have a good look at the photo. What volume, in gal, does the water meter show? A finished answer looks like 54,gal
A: 9266818.6,gal
